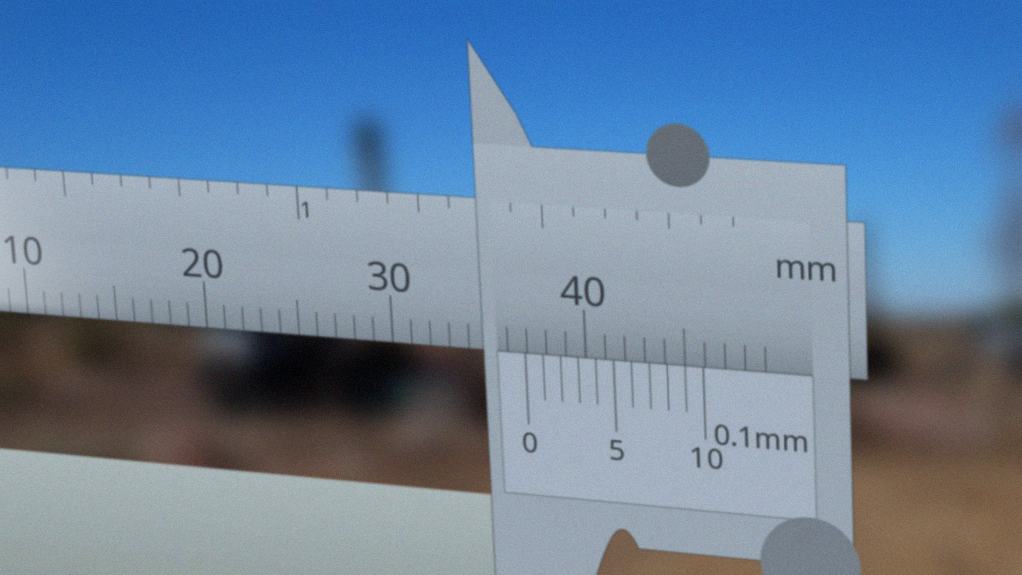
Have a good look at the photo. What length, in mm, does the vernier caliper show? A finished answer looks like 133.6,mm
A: 36.9,mm
